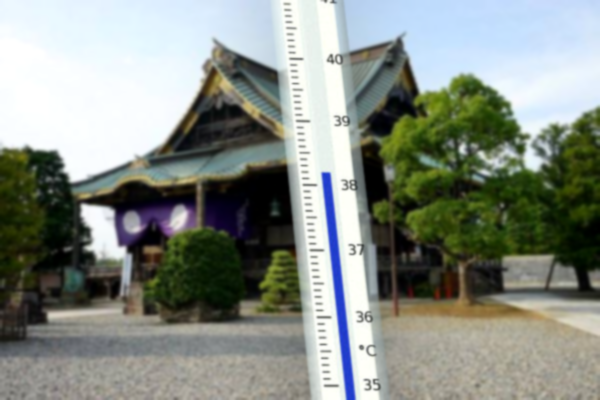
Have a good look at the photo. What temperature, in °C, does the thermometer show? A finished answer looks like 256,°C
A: 38.2,°C
